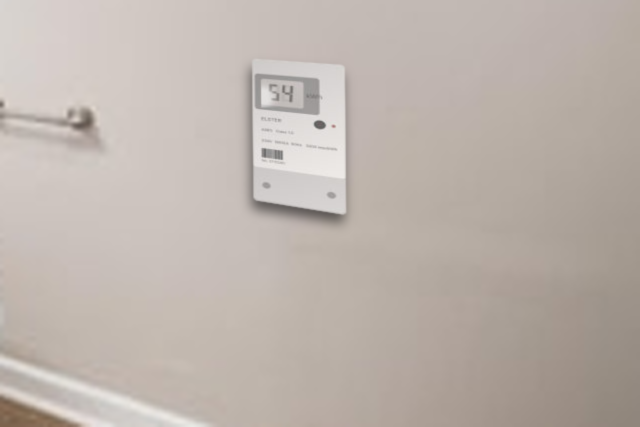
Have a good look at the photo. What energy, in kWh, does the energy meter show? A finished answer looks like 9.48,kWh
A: 54,kWh
